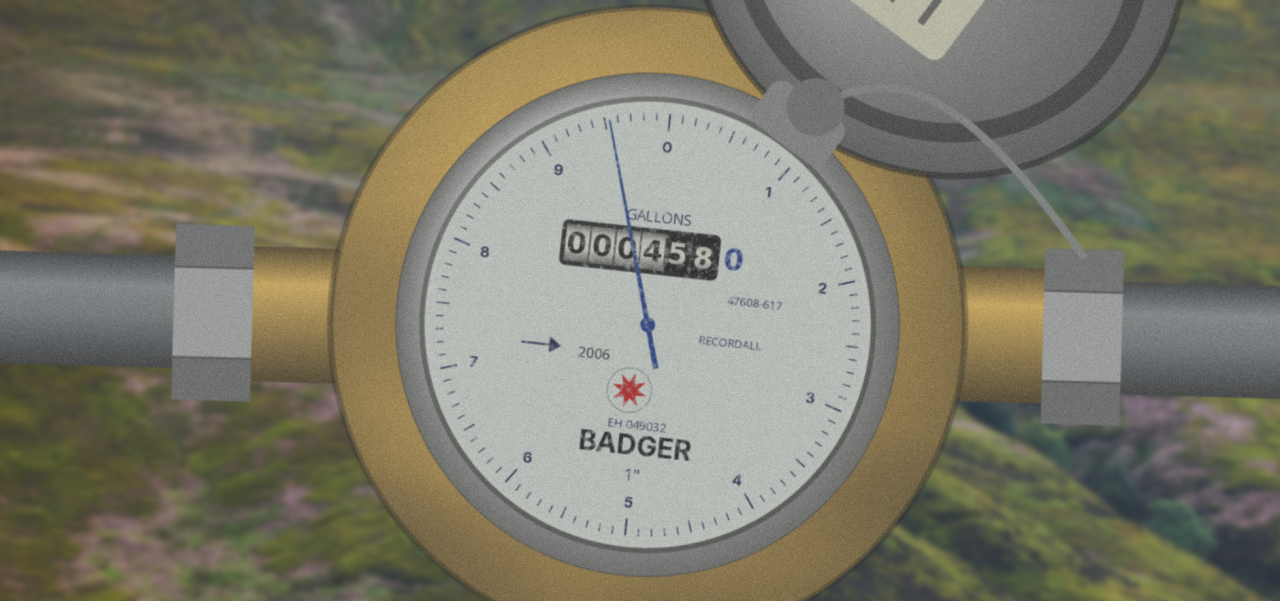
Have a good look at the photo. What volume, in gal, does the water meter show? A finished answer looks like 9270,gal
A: 4579.5,gal
